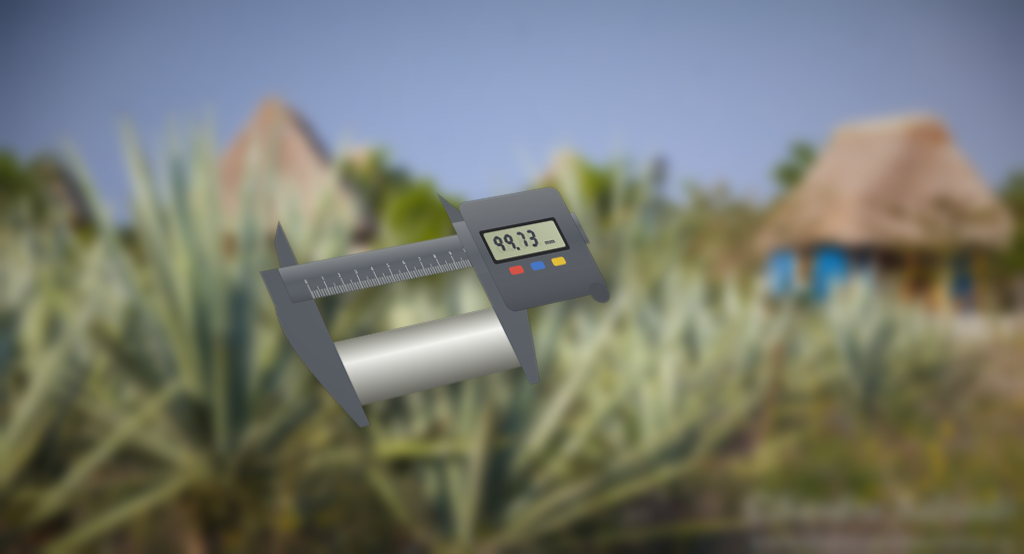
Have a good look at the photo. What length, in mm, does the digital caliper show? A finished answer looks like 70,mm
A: 99.73,mm
